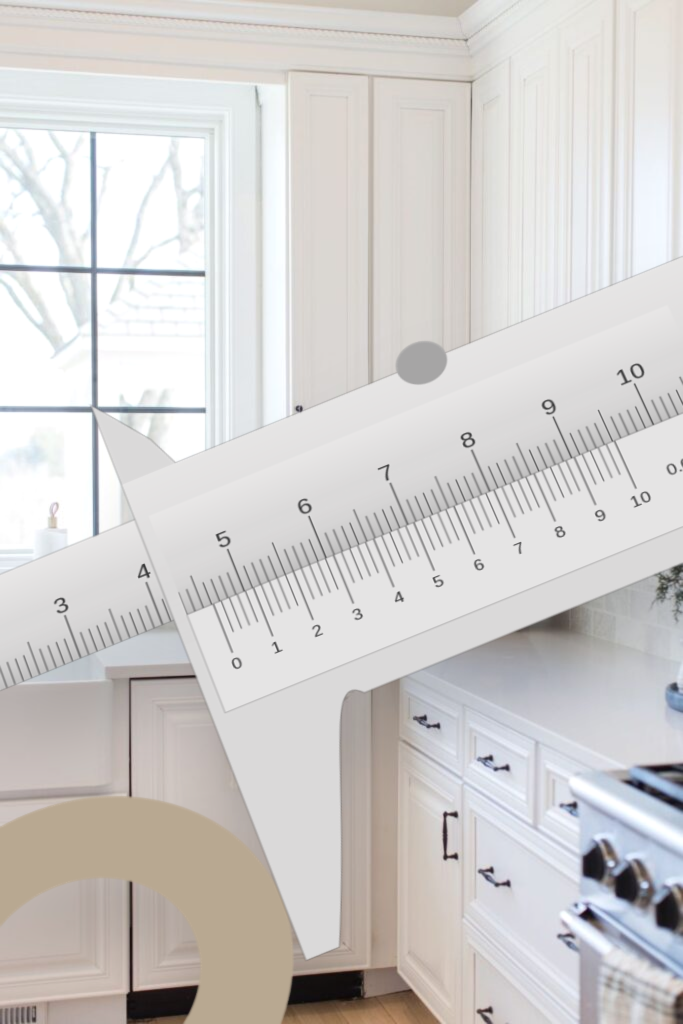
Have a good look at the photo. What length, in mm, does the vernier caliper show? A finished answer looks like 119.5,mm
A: 46.2,mm
